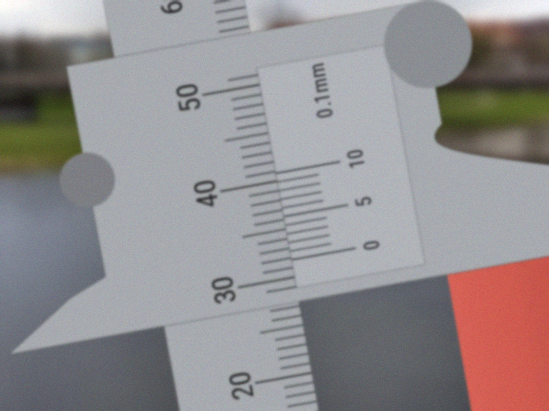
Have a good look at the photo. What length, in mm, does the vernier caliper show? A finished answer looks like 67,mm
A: 31.8,mm
